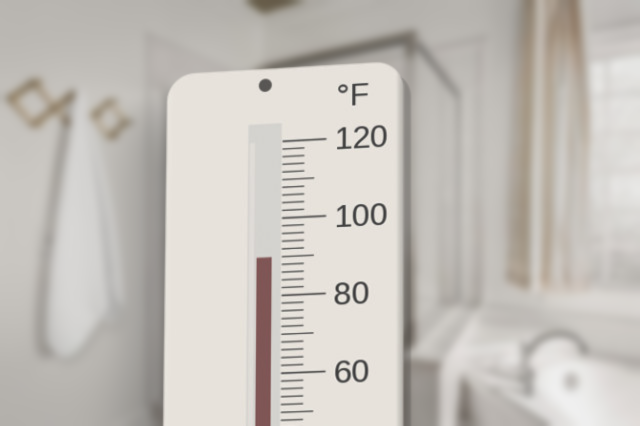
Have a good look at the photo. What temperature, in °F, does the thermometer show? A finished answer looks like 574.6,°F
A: 90,°F
